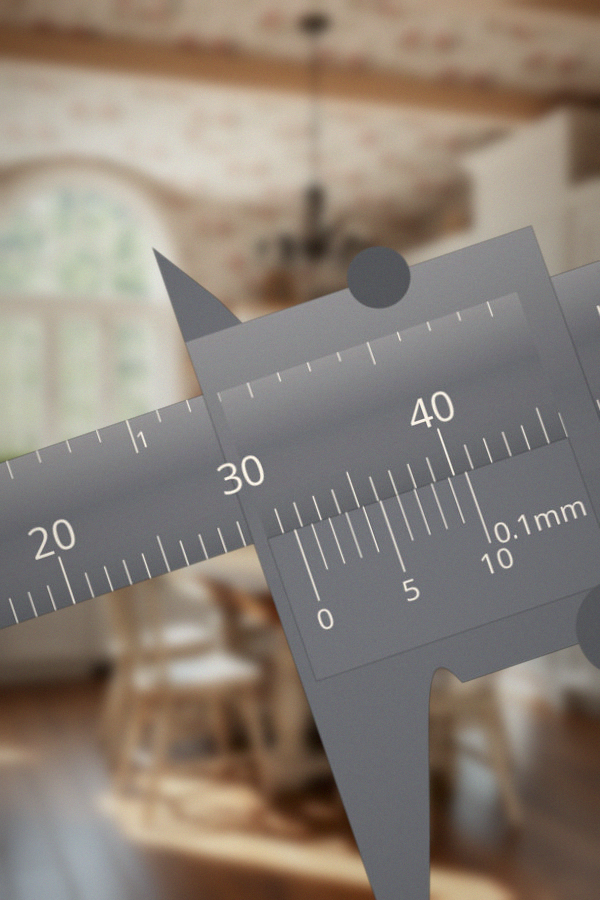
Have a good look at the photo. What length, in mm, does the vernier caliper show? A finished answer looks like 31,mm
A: 31.6,mm
